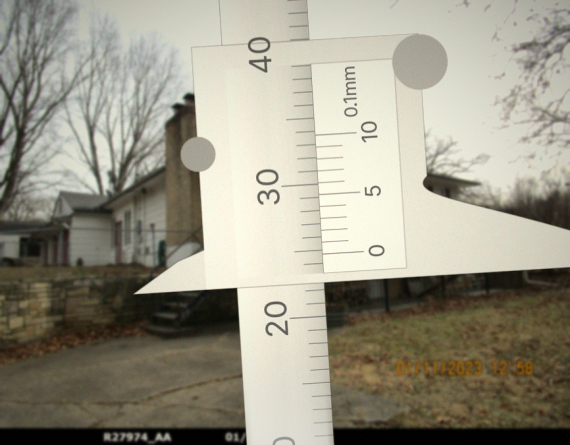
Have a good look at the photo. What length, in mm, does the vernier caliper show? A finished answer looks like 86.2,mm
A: 24.7,mm
